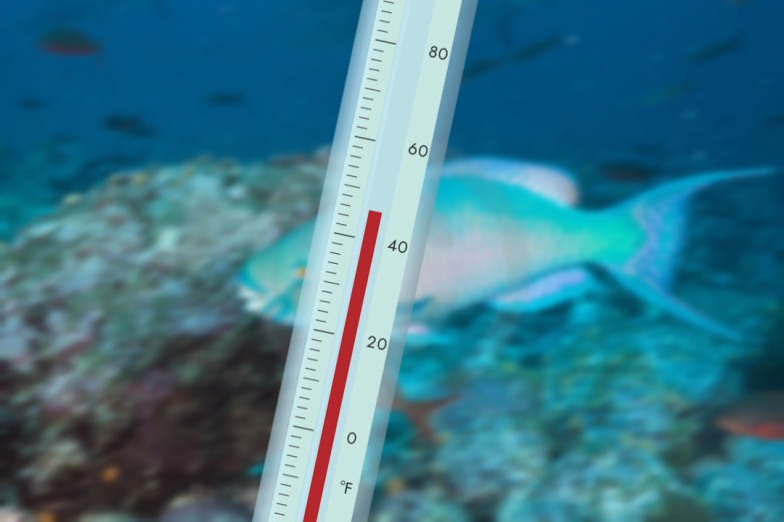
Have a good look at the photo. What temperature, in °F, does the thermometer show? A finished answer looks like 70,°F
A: 46,°F
